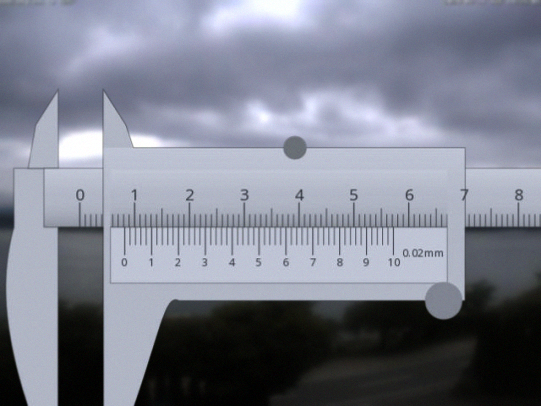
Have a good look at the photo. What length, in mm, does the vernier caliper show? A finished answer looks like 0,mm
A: 8.2,mm
